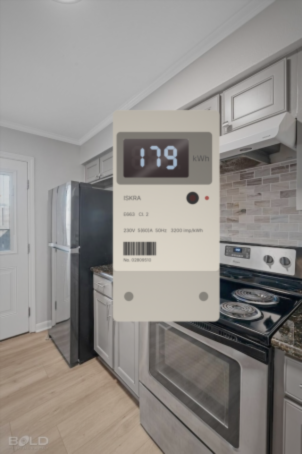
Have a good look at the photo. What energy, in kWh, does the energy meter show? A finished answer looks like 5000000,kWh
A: 179,kWh
